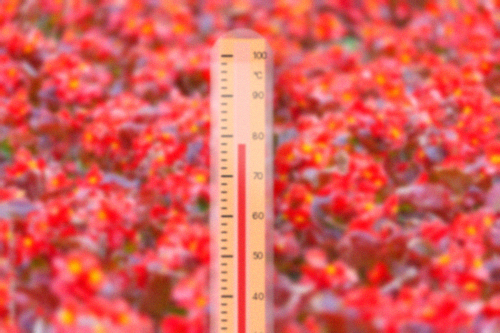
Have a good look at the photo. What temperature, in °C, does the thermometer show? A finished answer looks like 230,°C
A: 78,°C
